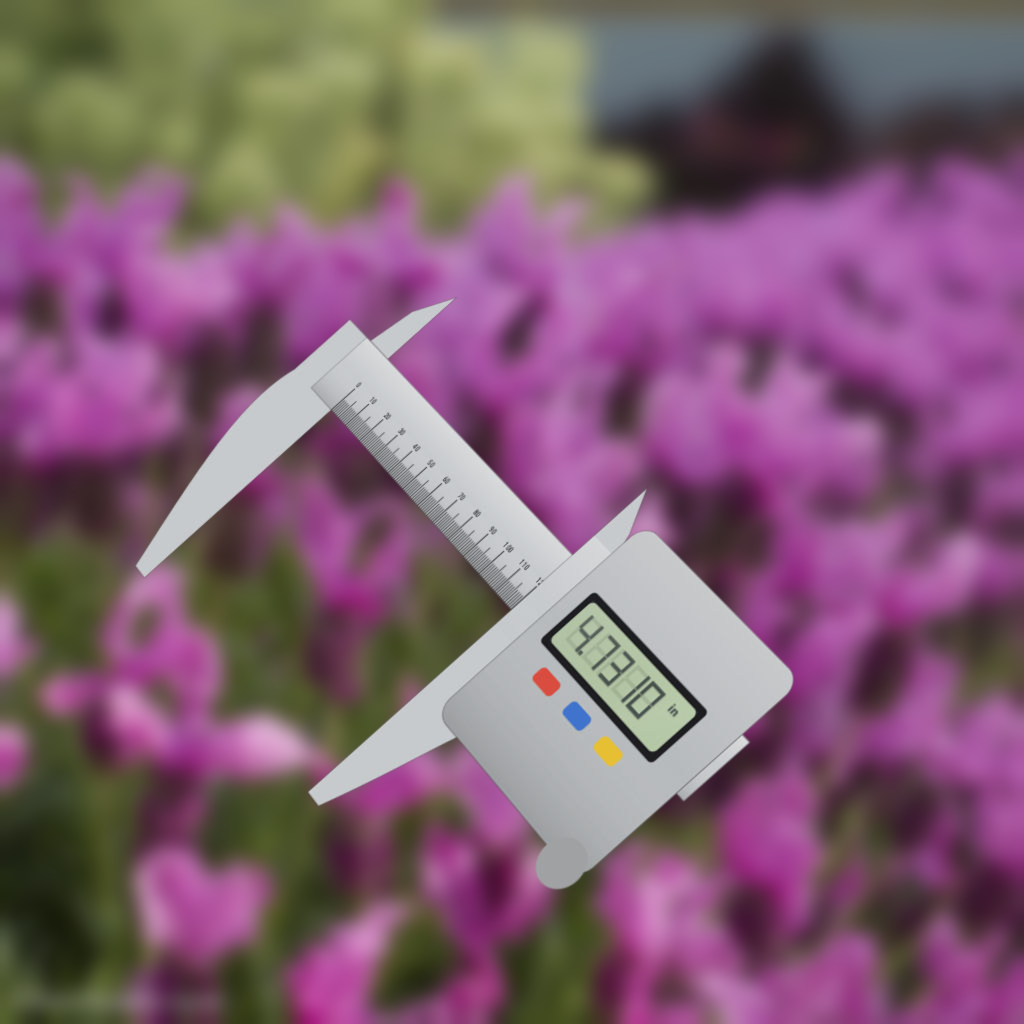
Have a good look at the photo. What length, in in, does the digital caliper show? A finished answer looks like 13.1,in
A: 4.7310,in
